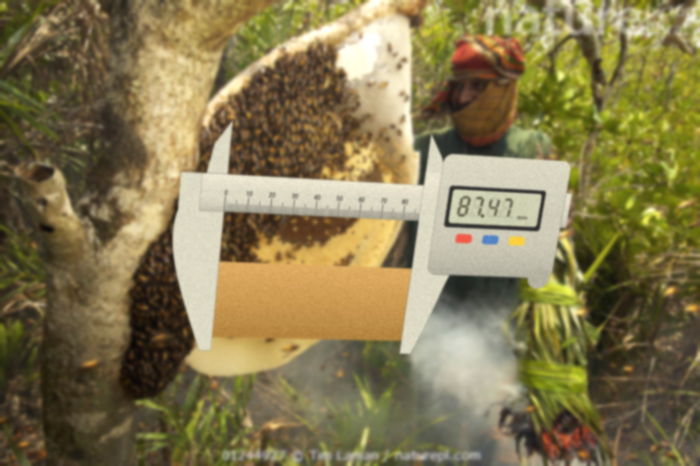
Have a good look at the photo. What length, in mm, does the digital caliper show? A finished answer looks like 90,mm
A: 87.47,mm
